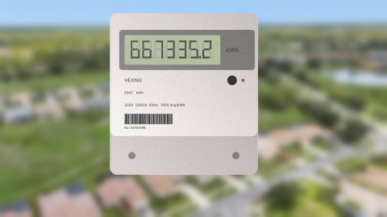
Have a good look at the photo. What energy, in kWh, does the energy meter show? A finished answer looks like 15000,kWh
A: 667335.2,kWh
